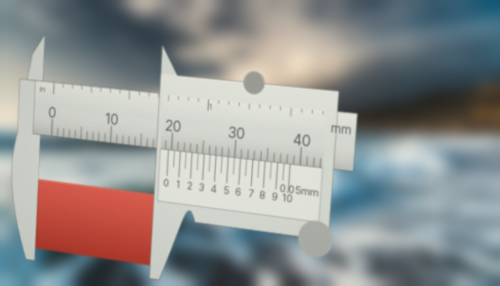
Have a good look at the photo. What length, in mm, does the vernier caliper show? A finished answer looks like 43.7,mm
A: 19.5,mm
